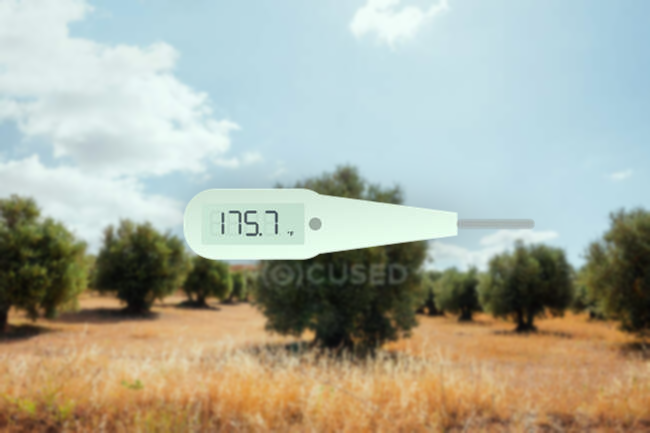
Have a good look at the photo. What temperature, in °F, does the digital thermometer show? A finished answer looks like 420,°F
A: 175.7,°F
